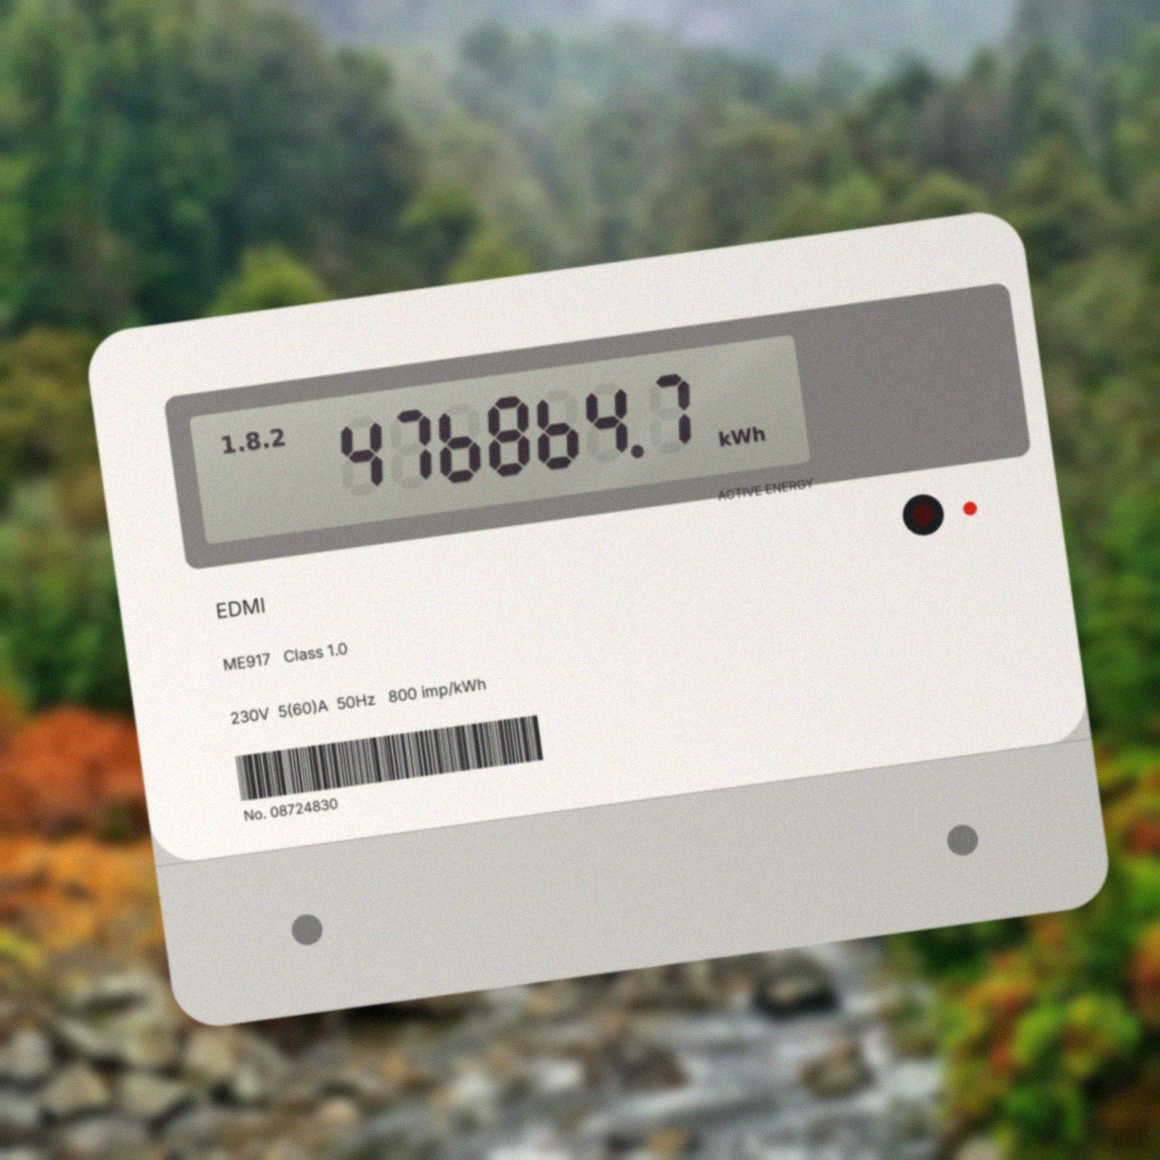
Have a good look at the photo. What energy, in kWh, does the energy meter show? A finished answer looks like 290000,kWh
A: 476864.7,kWh
